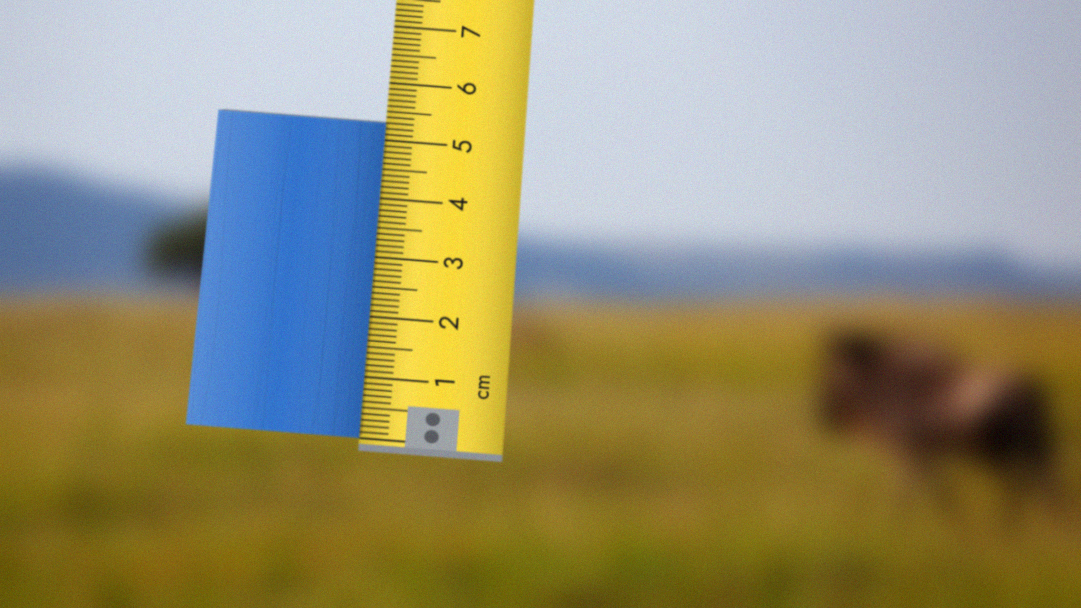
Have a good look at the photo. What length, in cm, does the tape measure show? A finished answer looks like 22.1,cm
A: 5.3,cm
